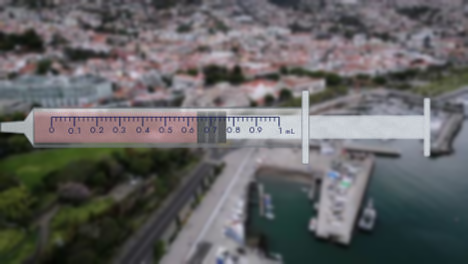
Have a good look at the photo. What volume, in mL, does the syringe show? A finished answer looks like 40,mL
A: 0.64,mL
